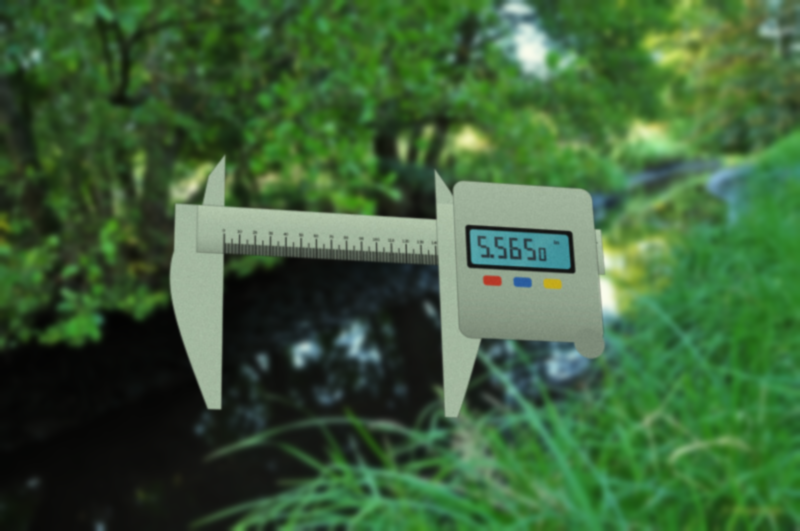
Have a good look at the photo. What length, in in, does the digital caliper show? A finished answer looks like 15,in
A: 5.5650,in
